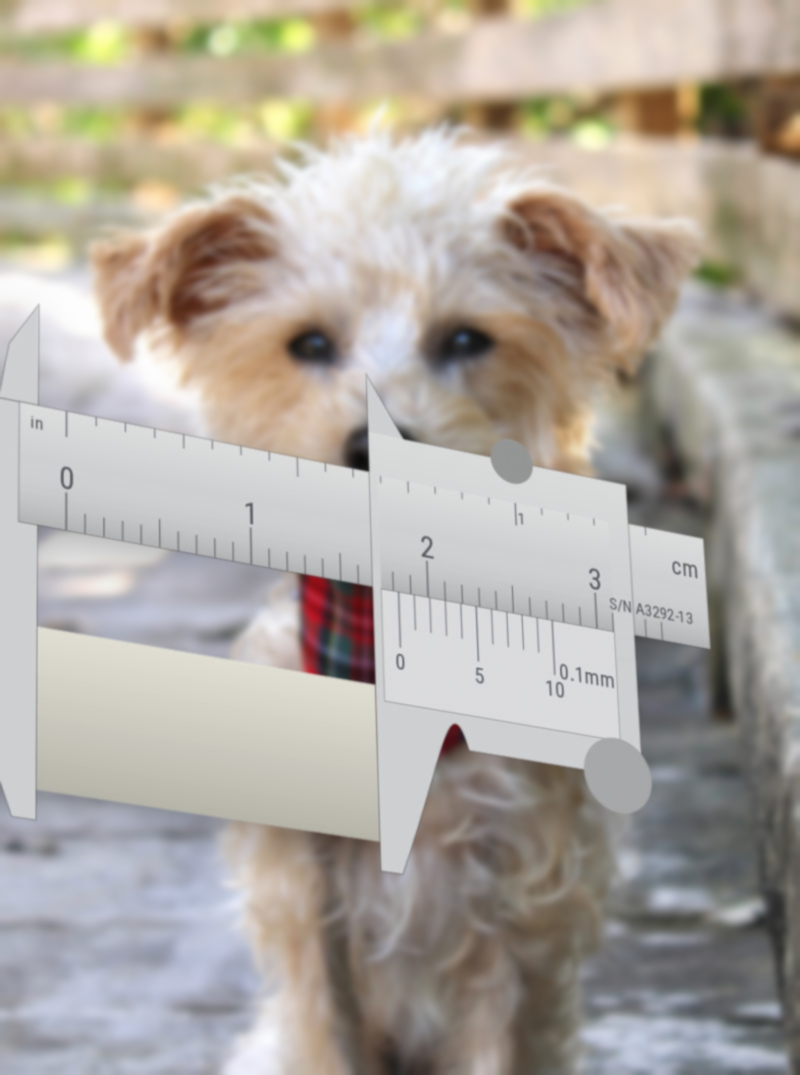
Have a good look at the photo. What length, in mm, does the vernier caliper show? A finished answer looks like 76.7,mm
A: 18.3,mm
